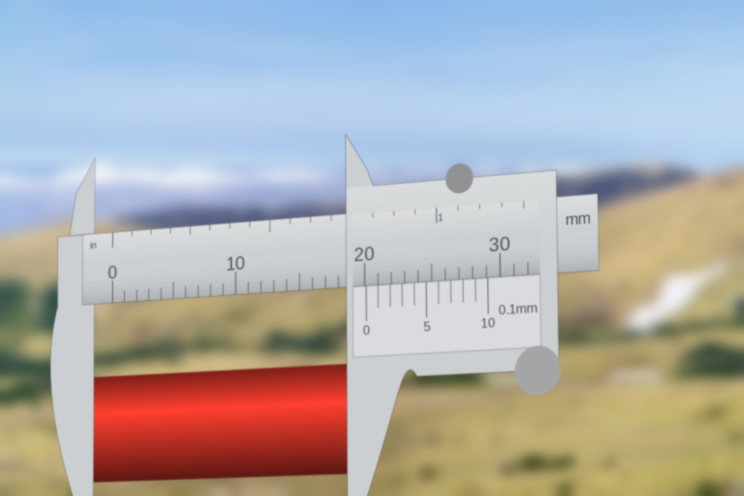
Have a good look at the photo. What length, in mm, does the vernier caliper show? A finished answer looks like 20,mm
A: 20.1,mm
